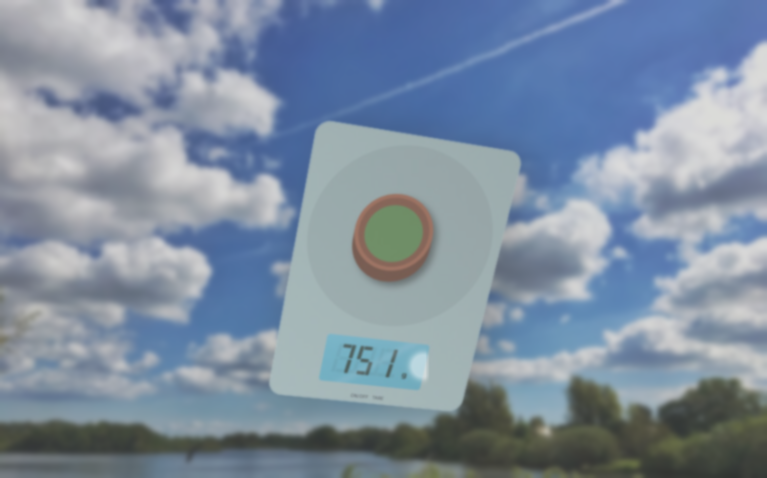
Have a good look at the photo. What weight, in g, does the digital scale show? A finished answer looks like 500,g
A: 751,g
